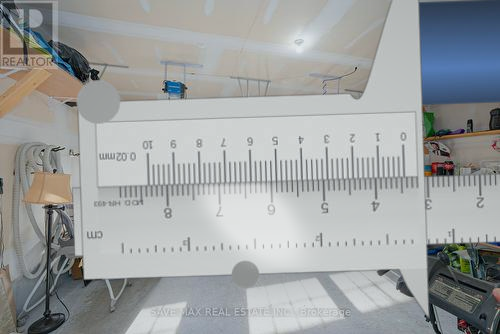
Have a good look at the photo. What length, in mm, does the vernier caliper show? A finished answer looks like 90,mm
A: 34.5,mm
